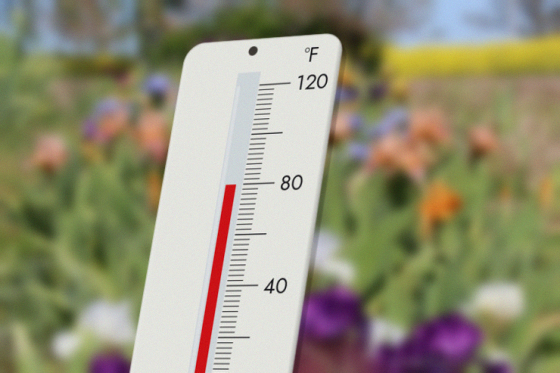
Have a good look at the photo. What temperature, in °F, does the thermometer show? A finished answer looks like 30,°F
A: 80,°F
